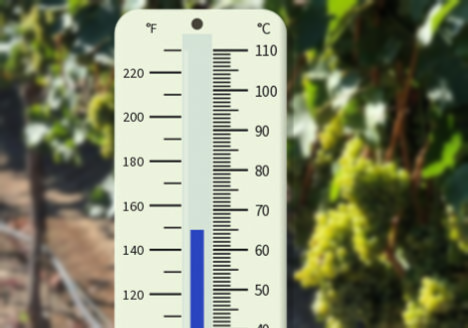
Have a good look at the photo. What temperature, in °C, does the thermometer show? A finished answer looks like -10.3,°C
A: 65,°C
